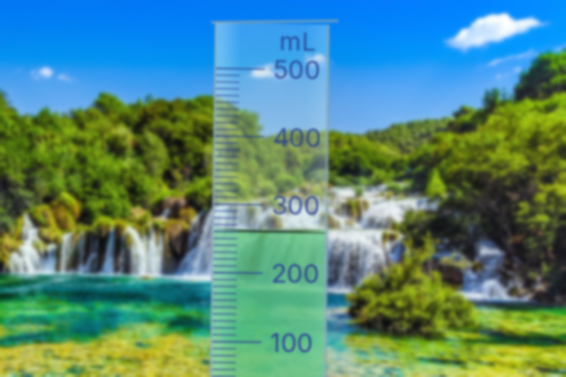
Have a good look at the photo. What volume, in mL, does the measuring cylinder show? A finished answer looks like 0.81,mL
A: 260,mL
